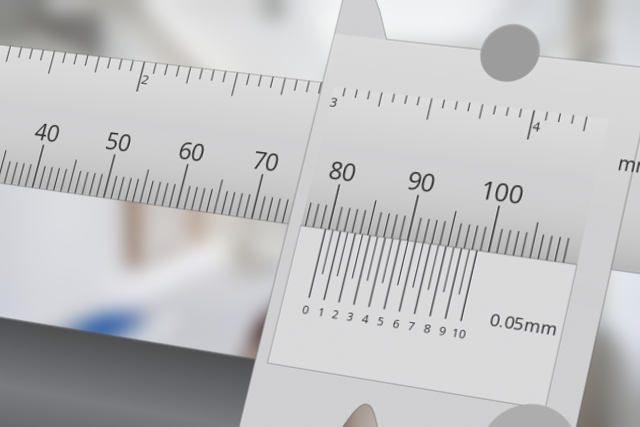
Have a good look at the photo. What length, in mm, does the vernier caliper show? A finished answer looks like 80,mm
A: 79.6,mm
